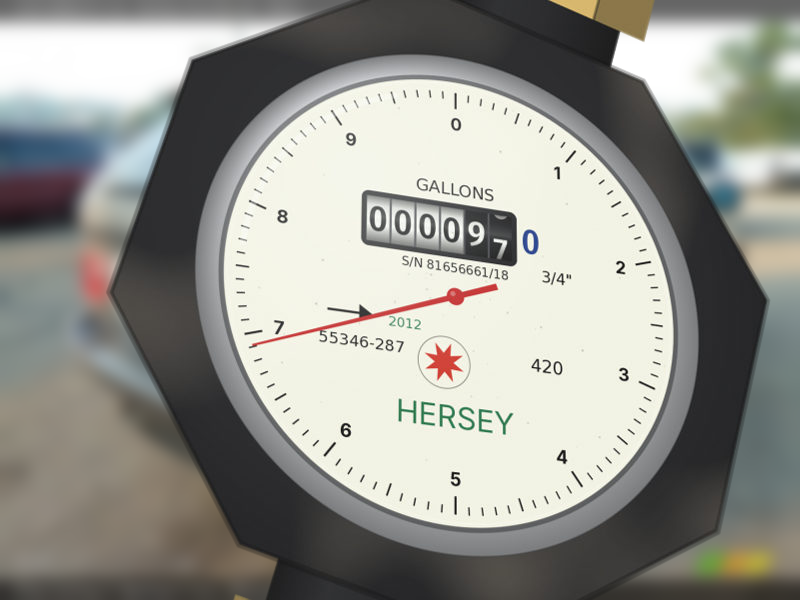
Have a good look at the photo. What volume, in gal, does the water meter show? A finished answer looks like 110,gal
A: 966.9,gal
